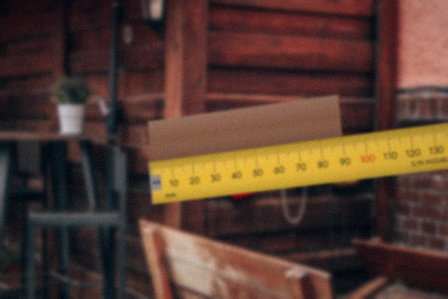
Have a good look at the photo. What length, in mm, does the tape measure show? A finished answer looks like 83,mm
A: 90,mm
